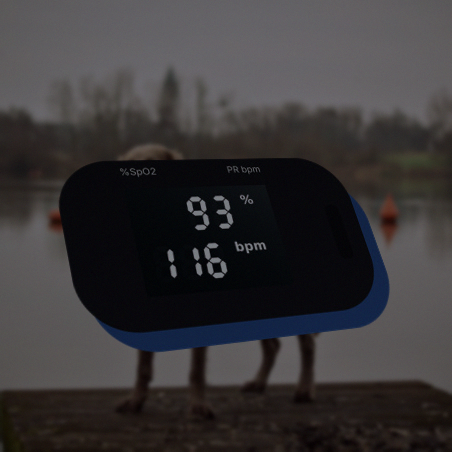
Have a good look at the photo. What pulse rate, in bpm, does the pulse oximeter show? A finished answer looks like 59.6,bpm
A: 116,bpm
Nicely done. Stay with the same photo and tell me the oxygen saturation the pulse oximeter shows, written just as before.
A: 93,%
